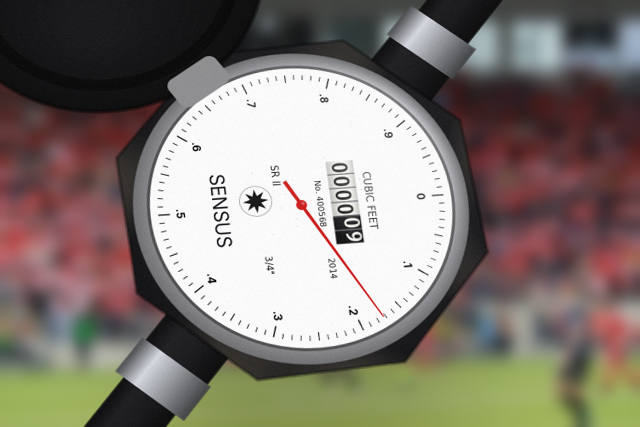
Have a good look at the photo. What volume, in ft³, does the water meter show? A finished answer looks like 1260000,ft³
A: 9.17,ft³
